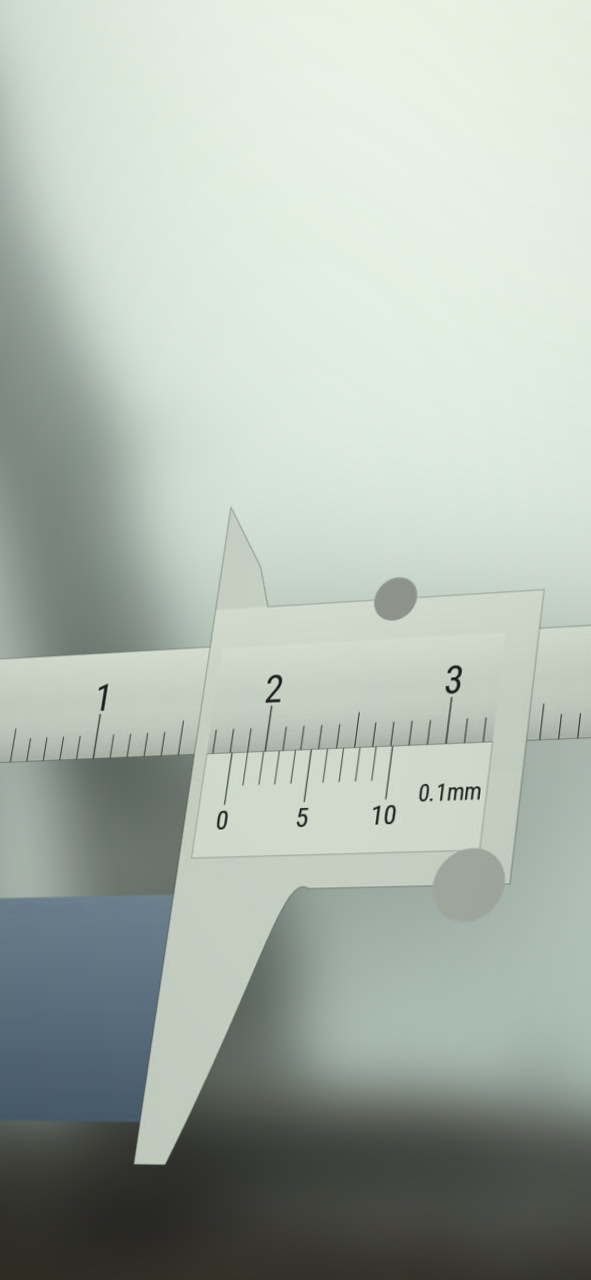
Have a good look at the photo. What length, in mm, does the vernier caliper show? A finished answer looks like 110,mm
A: 18.1,mm
